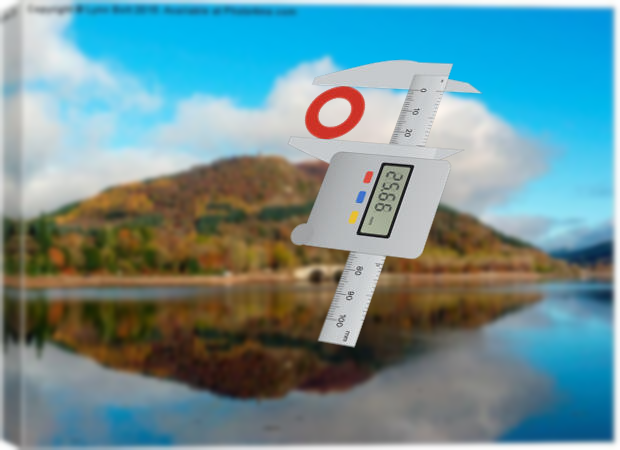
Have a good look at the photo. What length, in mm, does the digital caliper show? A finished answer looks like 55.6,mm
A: 25.66,mm
